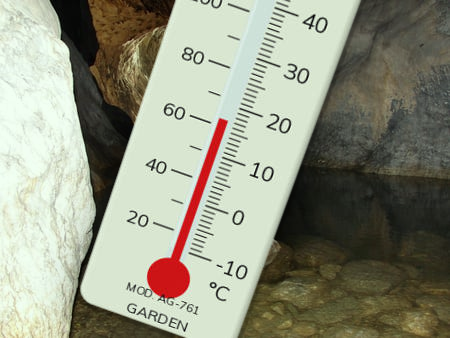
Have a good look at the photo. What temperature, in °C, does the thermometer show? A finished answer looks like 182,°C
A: 17,°C
